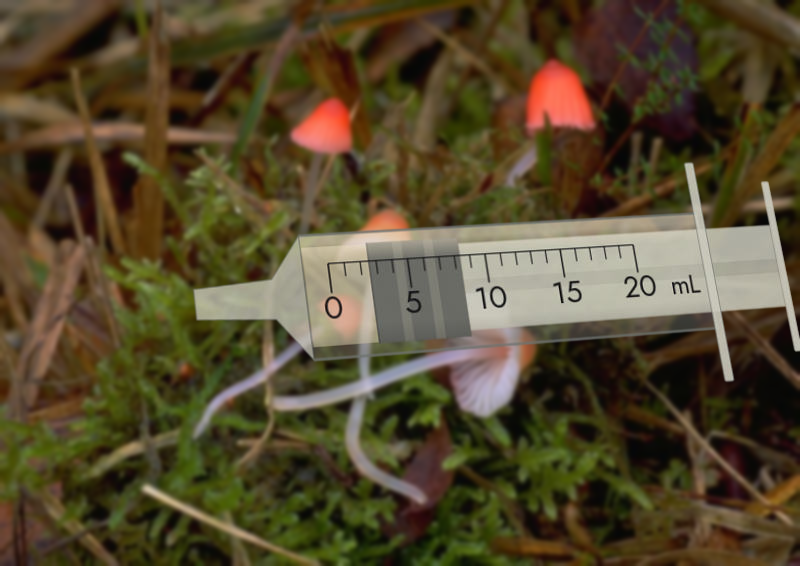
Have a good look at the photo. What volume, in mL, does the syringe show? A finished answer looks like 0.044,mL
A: 2.5,mL
